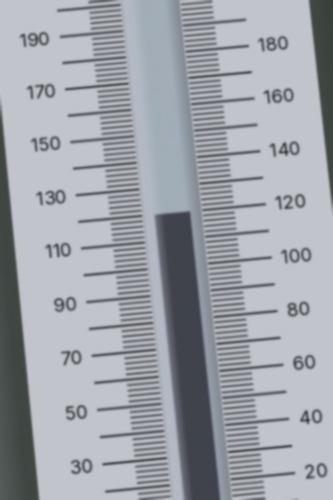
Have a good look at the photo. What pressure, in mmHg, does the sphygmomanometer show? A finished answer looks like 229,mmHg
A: 120,mmHg
